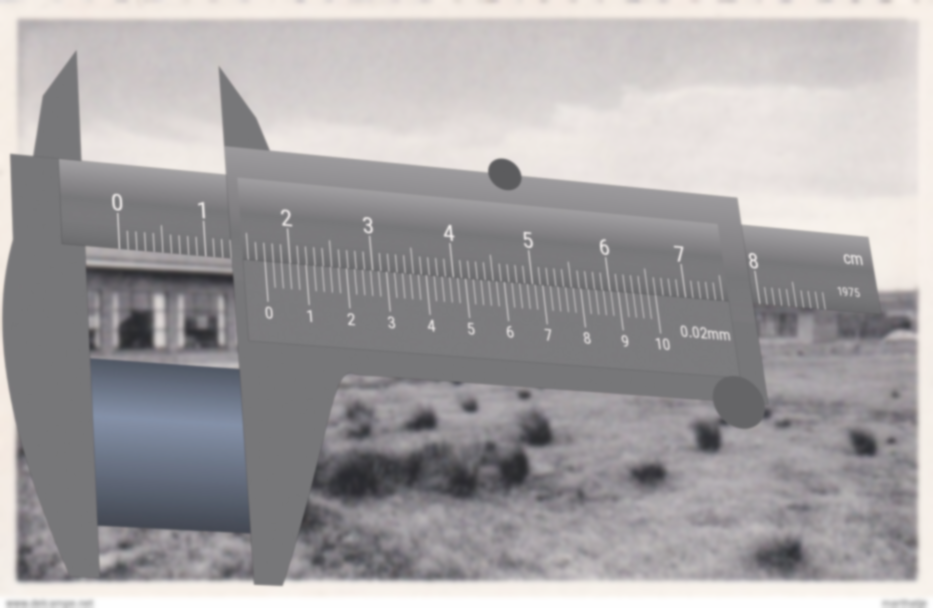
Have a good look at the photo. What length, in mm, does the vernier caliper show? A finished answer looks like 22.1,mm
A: 17.0,mm
